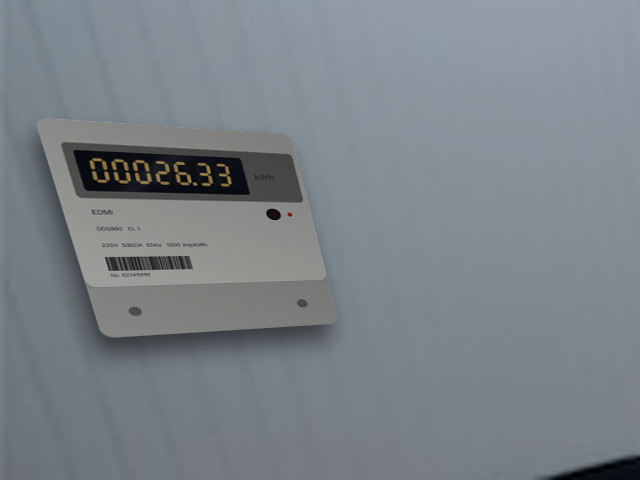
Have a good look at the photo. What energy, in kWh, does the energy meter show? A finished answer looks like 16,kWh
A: 26.33,kWh
